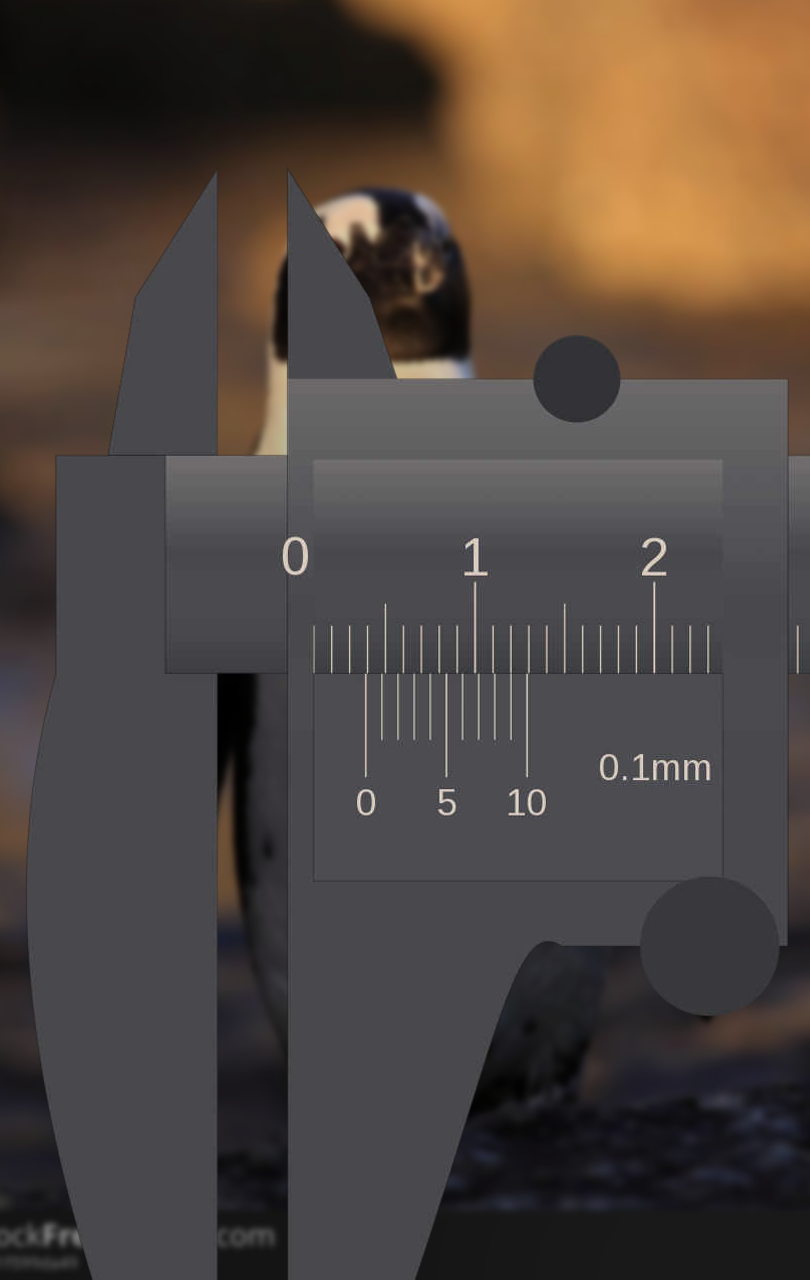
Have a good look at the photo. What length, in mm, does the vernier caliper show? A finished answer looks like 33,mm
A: 3.9,mm
